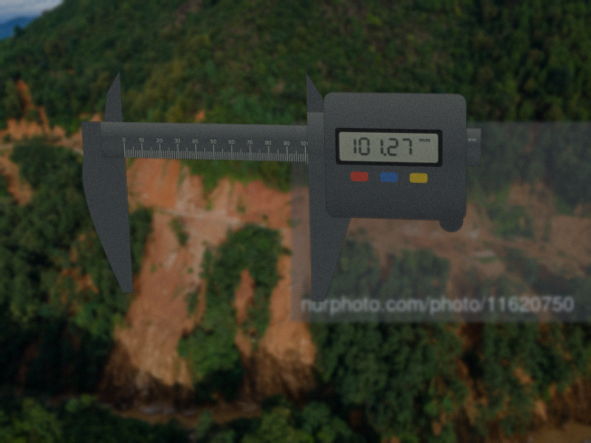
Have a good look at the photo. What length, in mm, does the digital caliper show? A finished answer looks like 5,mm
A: 101.27,mm
